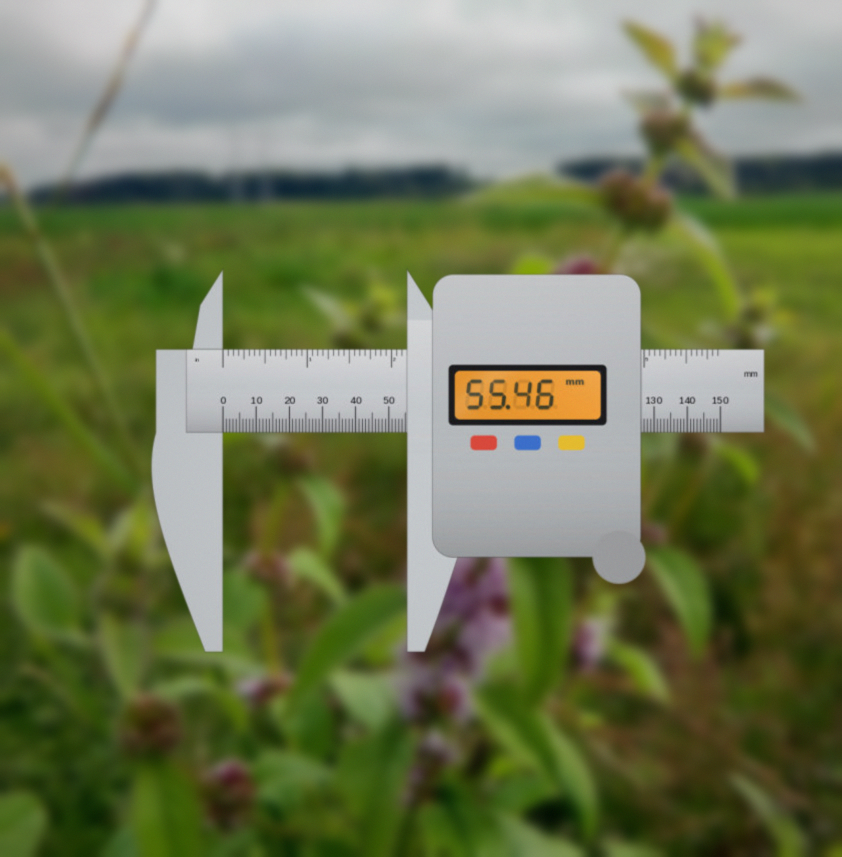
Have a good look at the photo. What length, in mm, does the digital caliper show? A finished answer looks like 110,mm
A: 55.46,mm
